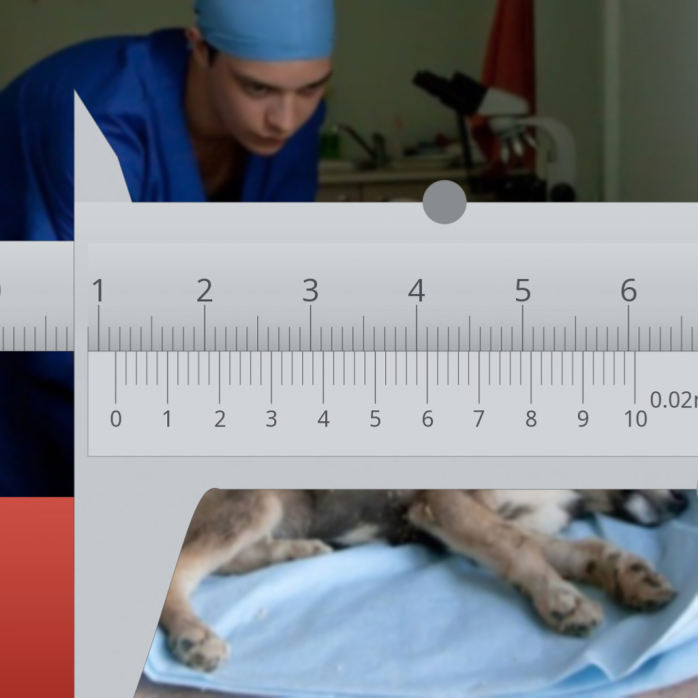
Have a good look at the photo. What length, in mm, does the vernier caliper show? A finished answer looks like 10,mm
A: 11.6,mm
